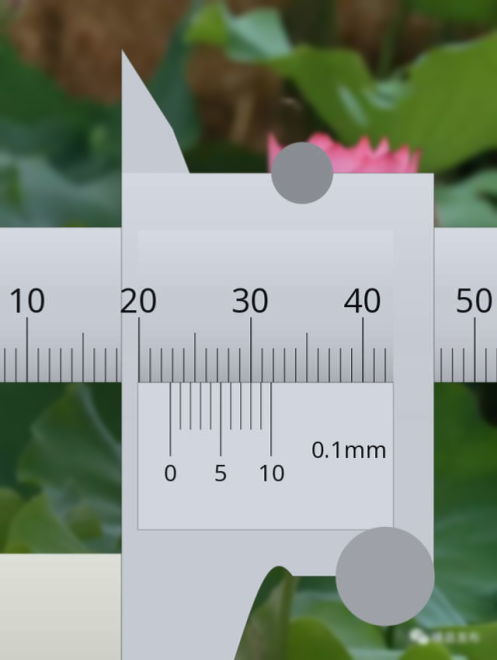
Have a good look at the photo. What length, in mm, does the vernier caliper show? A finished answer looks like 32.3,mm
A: 22.8,mm
